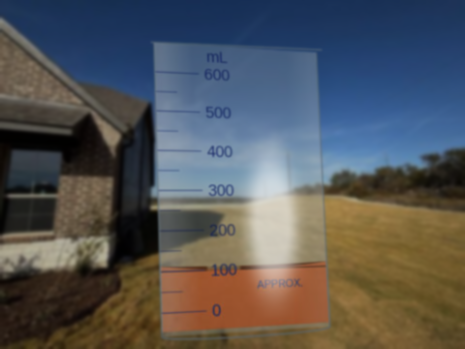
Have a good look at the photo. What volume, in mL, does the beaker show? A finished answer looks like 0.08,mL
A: 100,mL
